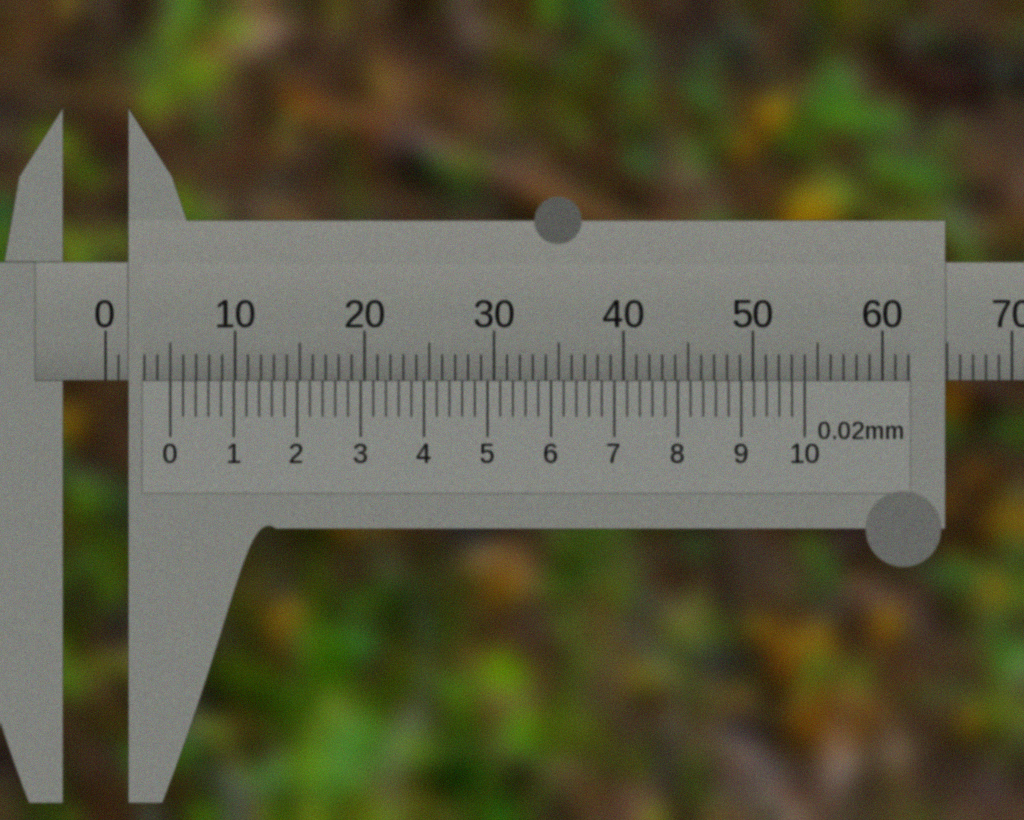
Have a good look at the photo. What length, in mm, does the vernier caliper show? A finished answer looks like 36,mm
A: 5.0,mm
